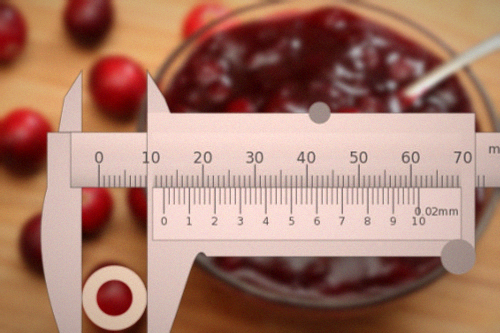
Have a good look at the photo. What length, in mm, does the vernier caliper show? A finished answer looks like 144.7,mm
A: 12.5,mm
